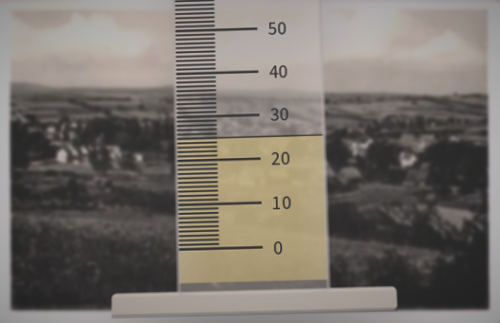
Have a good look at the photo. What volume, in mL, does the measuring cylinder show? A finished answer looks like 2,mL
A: 25,mL
